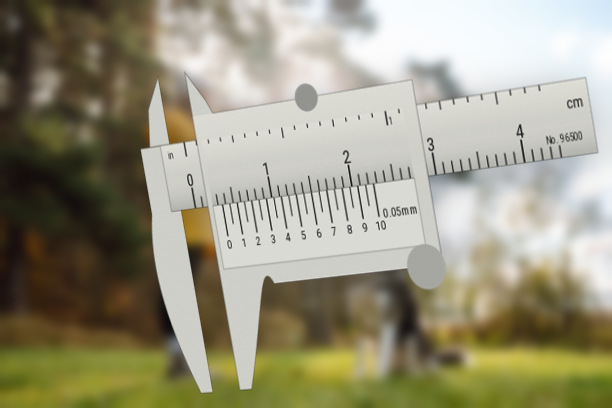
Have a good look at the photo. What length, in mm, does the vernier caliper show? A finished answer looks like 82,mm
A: 3.6,mm
